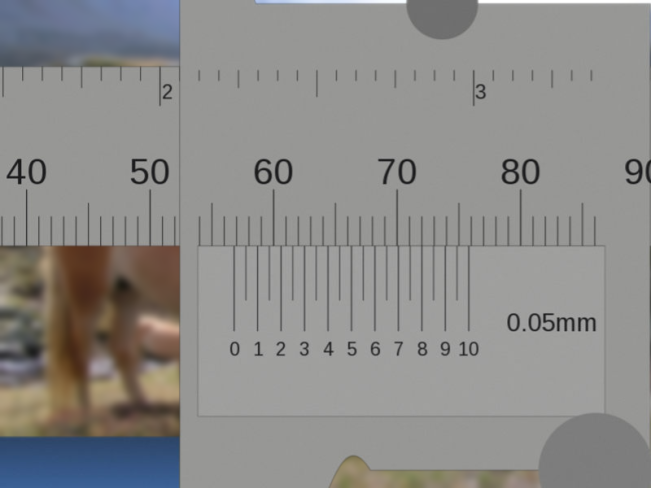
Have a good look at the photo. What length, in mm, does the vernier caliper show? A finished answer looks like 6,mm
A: 56.8,mm
